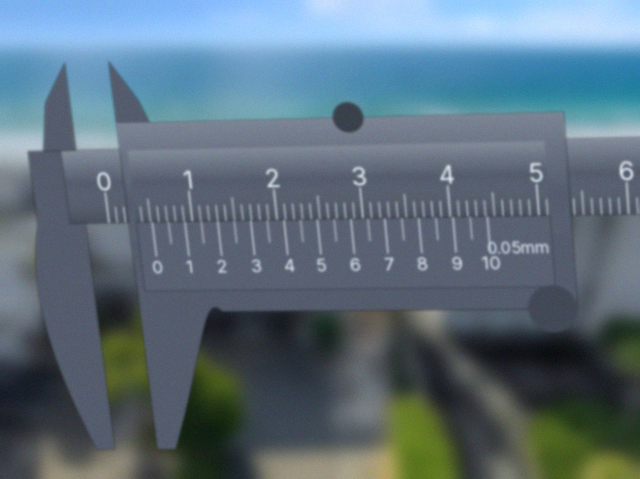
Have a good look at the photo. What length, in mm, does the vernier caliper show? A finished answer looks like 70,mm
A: 5.2,mm
